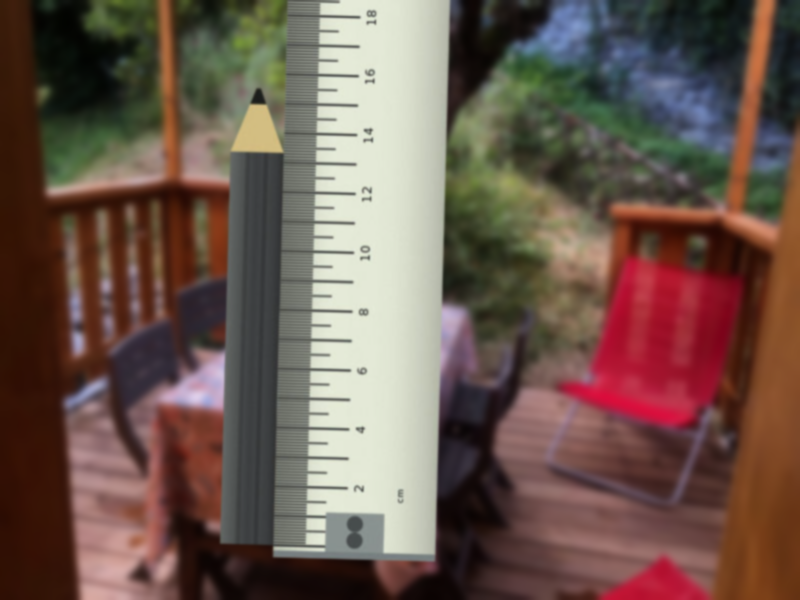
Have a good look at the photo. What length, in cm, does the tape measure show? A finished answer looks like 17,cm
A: 15.5,cm
